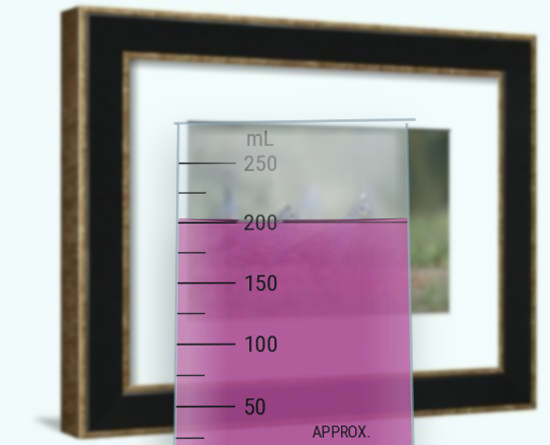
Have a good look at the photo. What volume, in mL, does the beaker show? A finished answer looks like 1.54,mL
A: 200,mL
